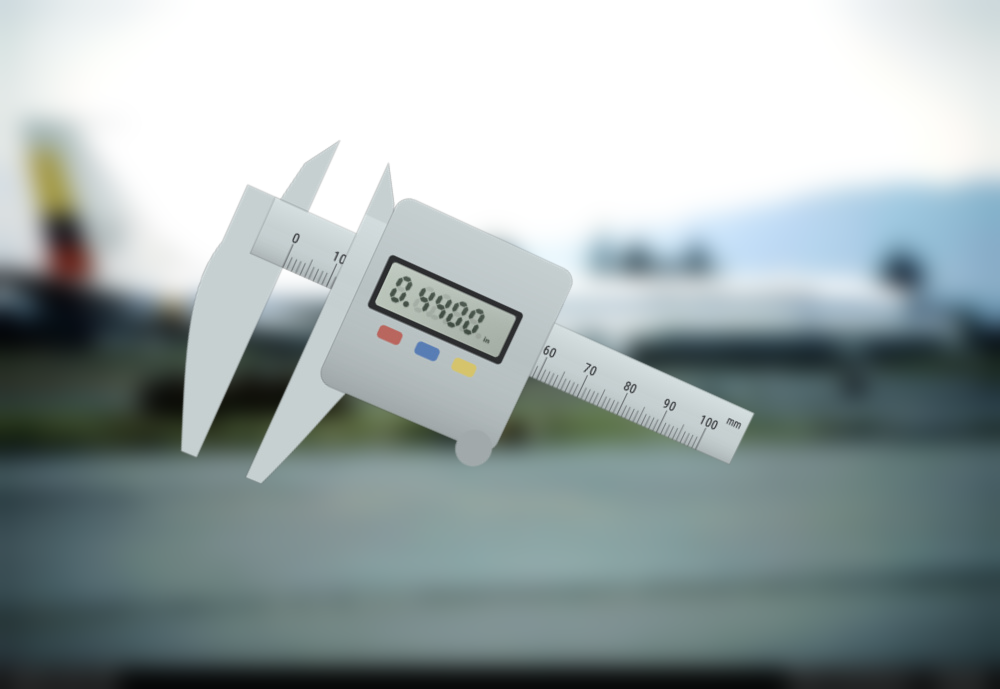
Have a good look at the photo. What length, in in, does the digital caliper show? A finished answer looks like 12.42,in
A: 0.4400,in
